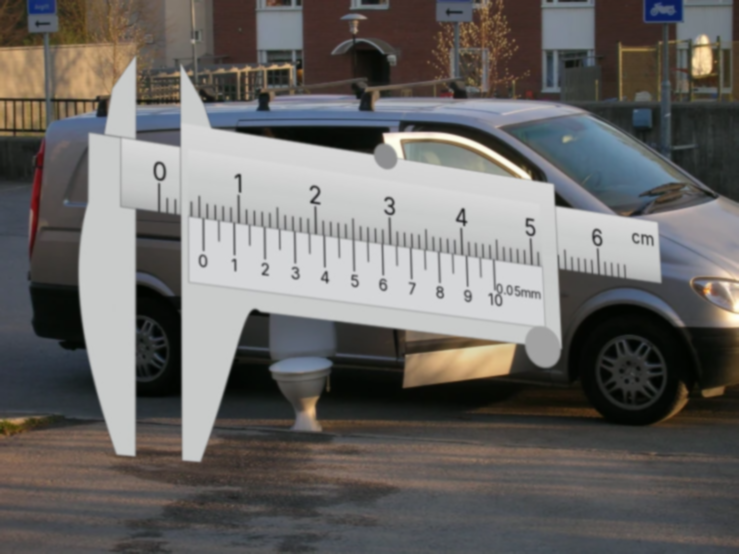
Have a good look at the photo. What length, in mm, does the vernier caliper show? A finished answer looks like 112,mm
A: 5.5,mm
